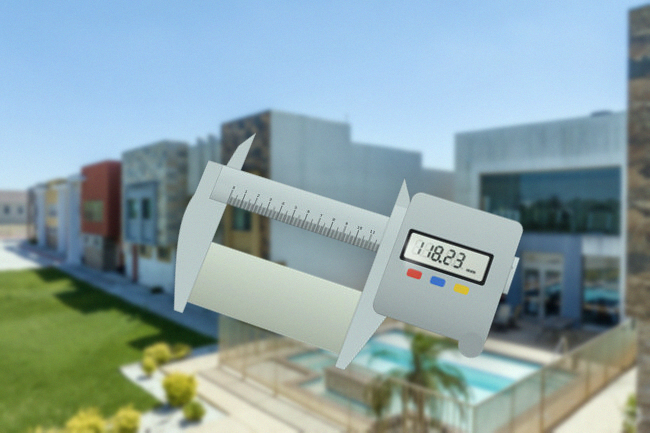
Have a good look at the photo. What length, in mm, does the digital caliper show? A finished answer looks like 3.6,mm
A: 118.23,mm
